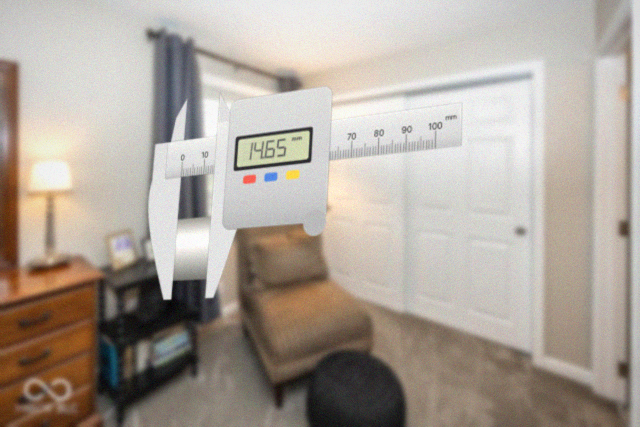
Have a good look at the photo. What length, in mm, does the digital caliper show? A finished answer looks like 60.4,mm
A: 14.65,mm
